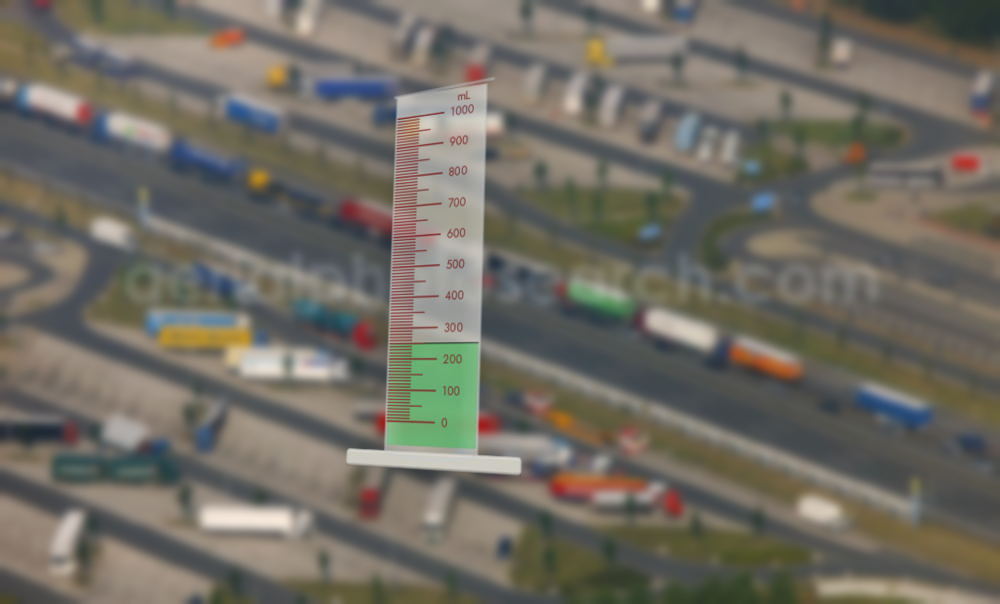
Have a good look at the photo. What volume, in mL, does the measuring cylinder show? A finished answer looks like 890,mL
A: 250,mL
